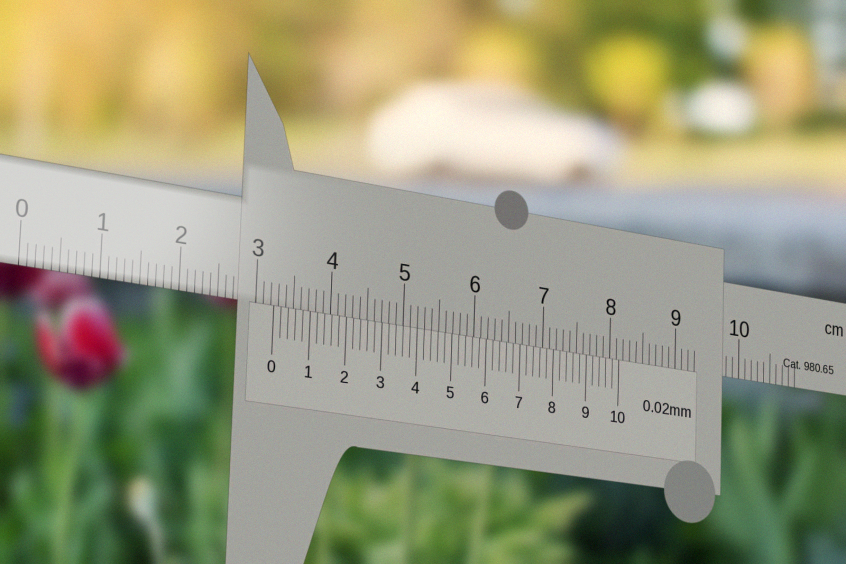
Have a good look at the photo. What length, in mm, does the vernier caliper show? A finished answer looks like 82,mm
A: 32.4,mm
